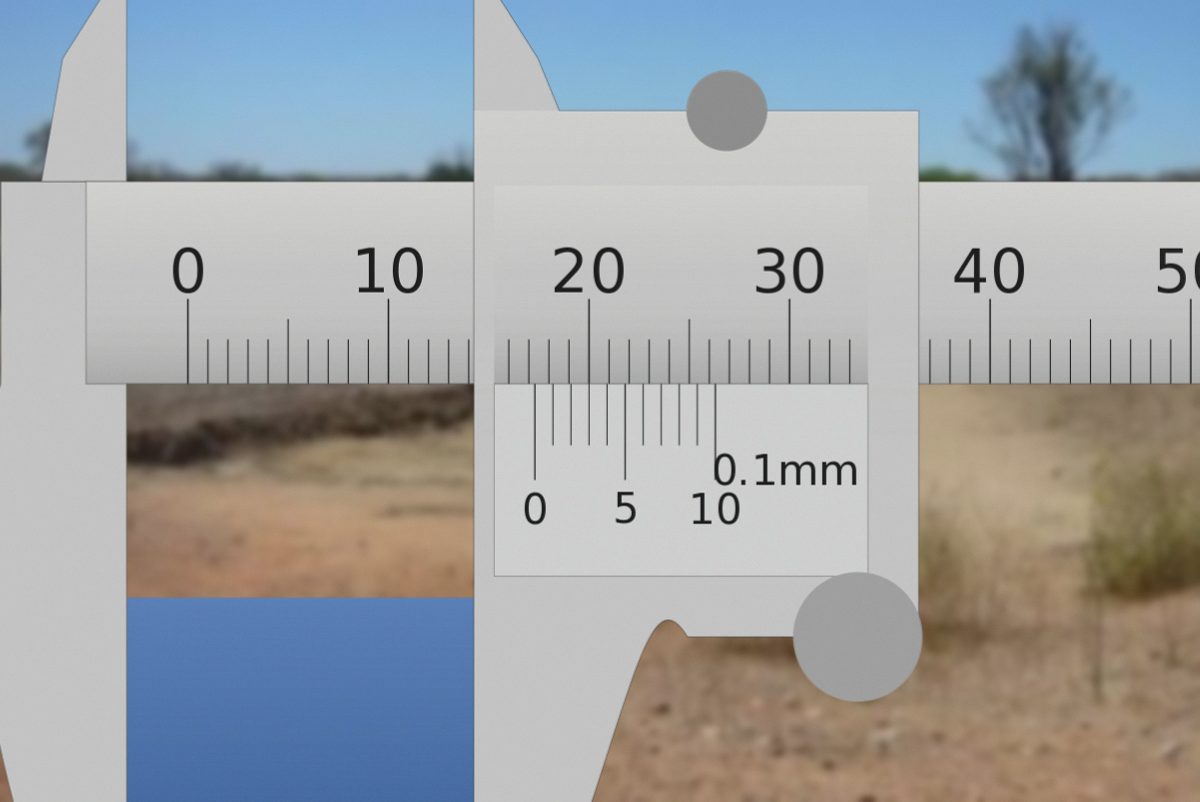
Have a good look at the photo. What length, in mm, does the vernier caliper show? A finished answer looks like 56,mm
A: 17.3,mm
